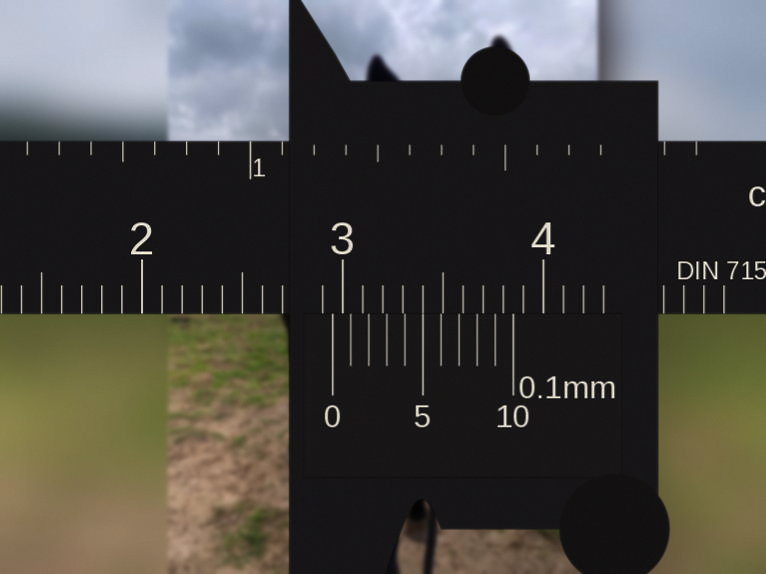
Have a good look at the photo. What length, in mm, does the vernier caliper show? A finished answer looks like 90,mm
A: 29.5,mm
